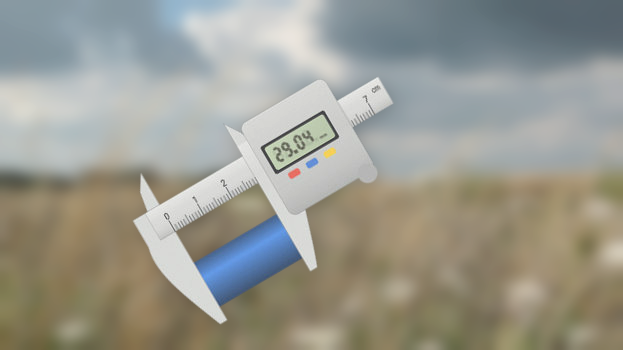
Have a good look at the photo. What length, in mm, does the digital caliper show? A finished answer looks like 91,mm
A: 29.04,mm
